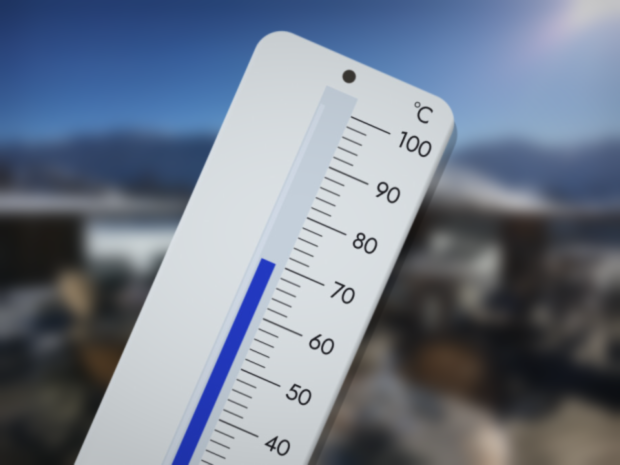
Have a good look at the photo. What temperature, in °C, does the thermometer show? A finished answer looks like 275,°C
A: 70,°C
